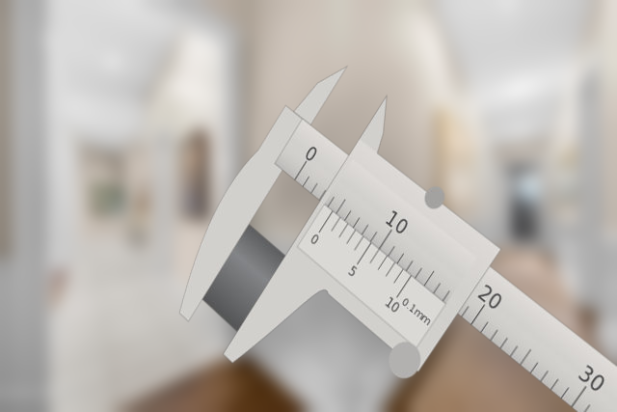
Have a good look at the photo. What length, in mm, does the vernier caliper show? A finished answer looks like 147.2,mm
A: 4.6,mm
